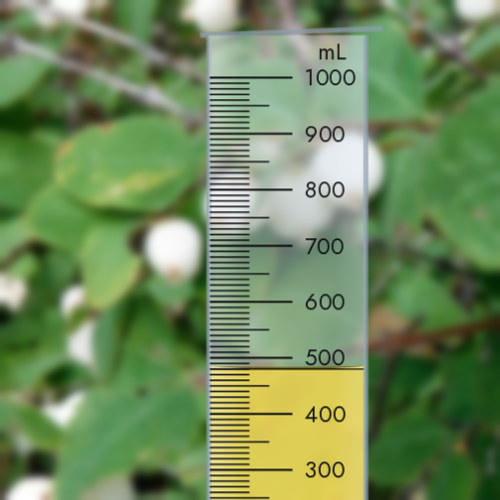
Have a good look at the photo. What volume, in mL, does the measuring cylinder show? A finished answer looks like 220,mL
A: 480,mL
